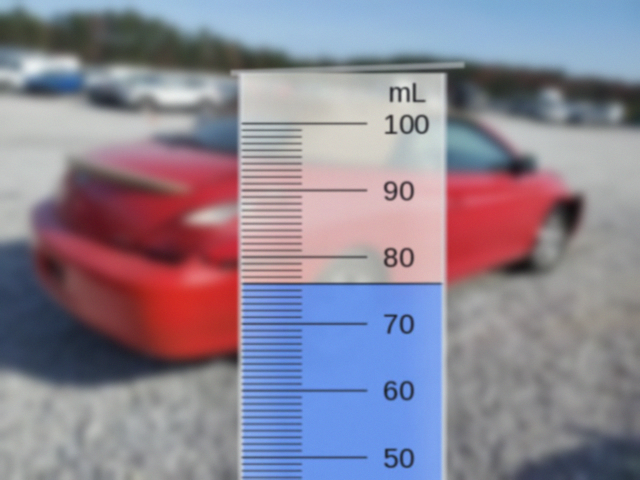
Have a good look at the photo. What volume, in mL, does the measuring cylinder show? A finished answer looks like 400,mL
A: 76,mL
